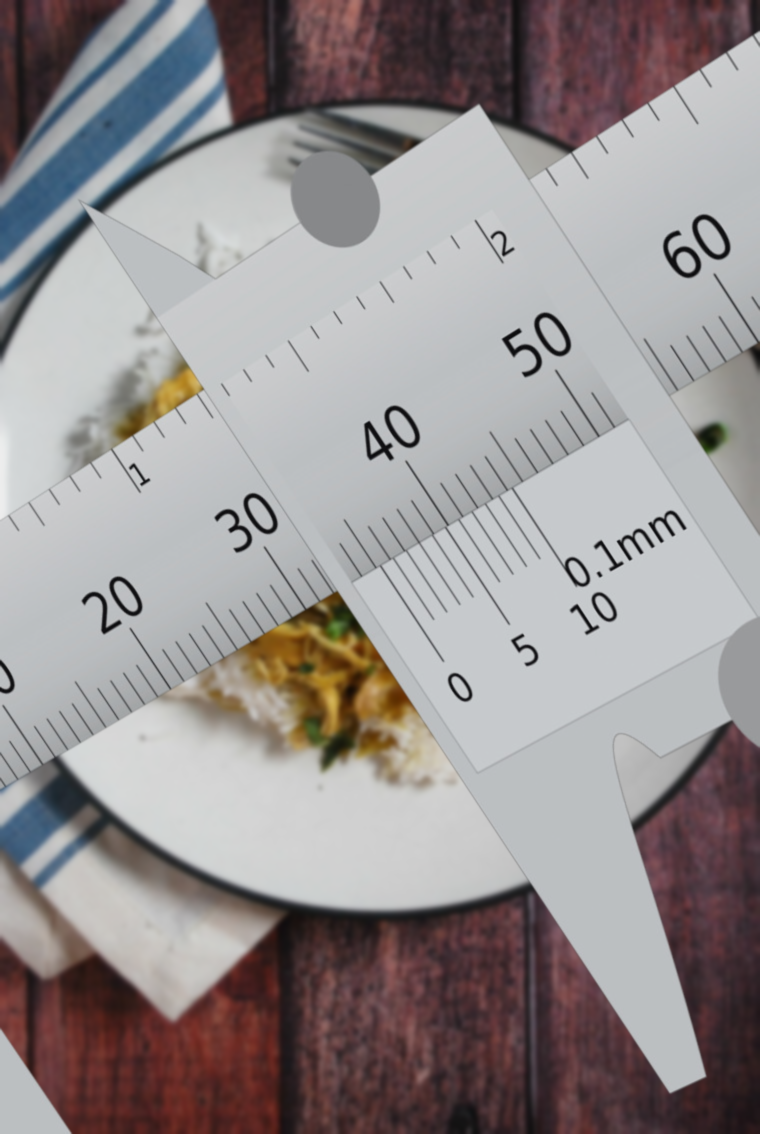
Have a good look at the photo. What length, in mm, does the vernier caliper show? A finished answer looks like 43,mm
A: 35.3,mm
